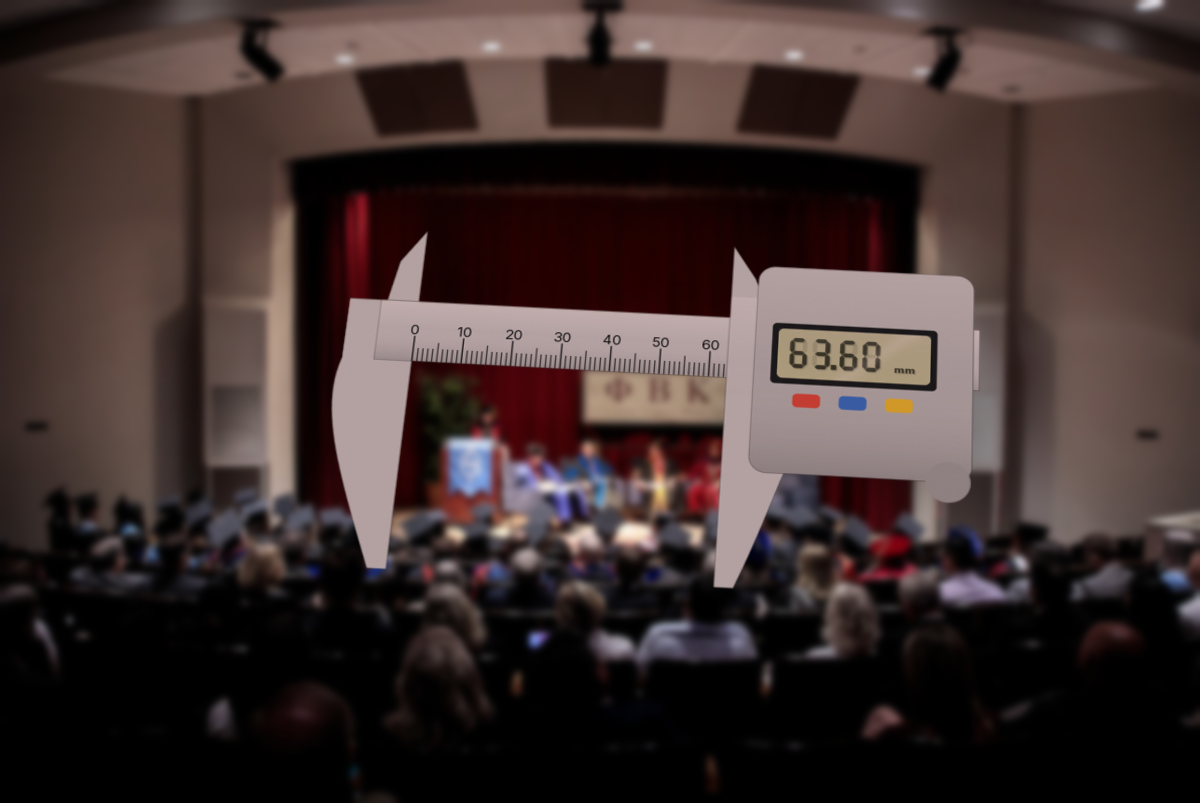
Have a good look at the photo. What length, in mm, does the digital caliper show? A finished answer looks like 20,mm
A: 63.60,mm
